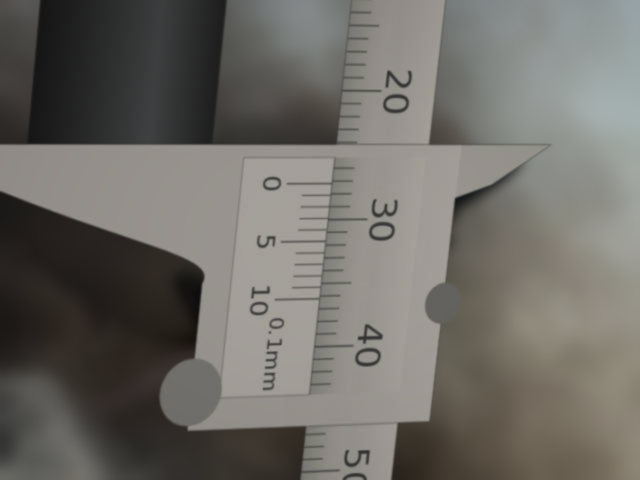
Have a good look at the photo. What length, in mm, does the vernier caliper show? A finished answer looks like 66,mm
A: 27.2,mm
